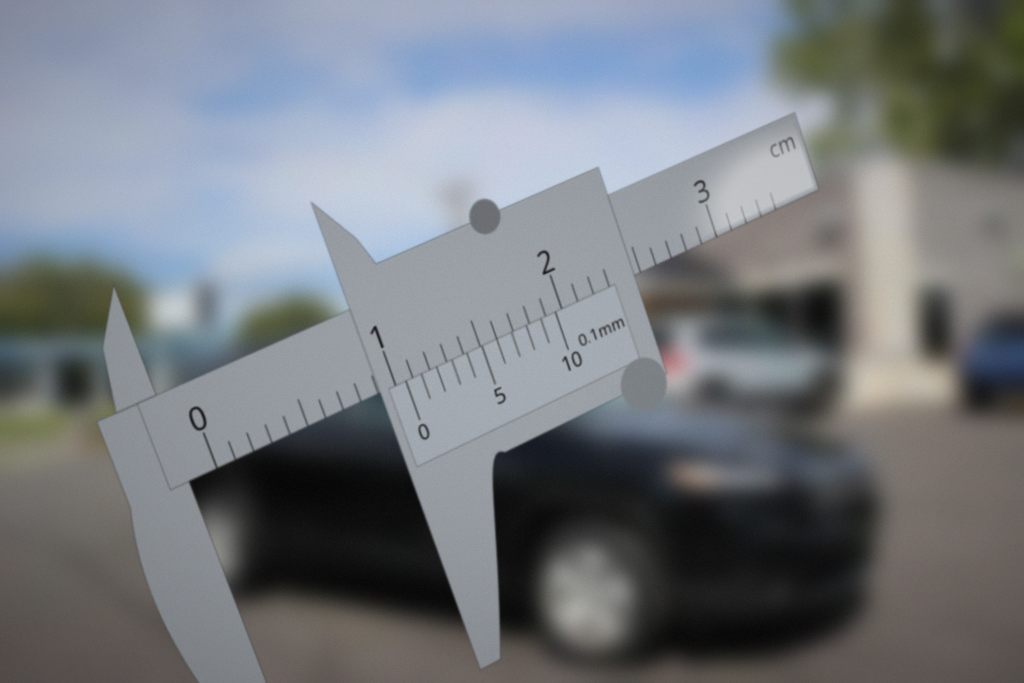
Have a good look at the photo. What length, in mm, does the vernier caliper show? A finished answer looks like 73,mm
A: 10.6,mm
